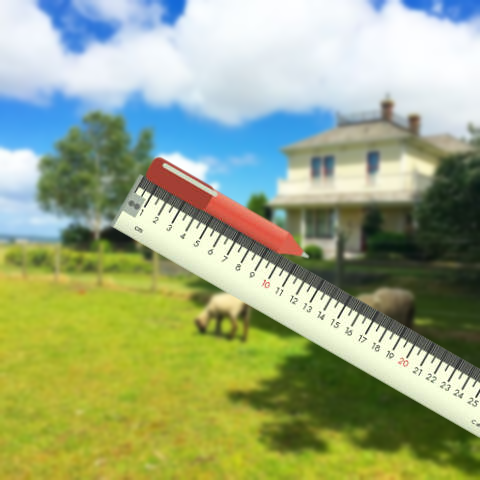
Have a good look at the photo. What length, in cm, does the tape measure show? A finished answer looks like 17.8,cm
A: 11.5,cm
